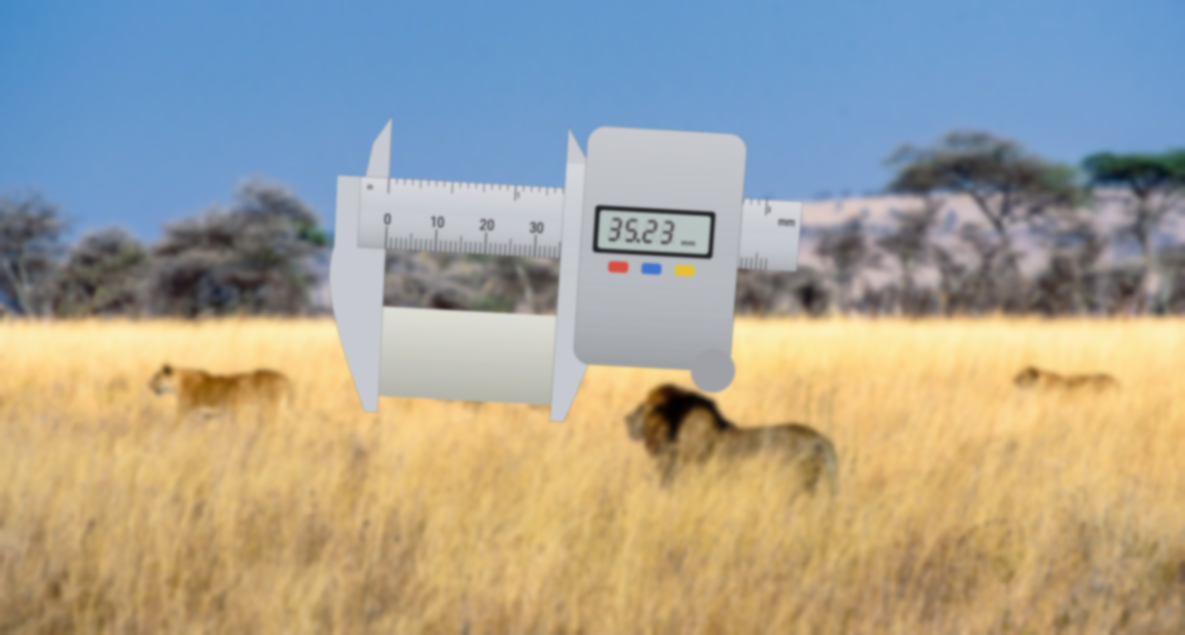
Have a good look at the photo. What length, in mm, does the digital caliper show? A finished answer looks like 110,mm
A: 35.23,mm
